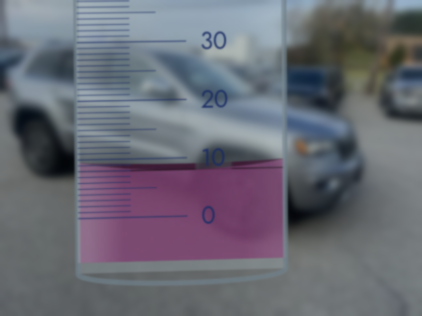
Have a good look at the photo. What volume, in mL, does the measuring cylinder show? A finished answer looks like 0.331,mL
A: 8,mL
